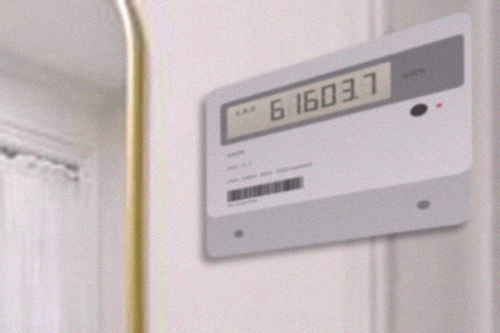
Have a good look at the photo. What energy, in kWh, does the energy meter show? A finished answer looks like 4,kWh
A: 61603.7,kWh
